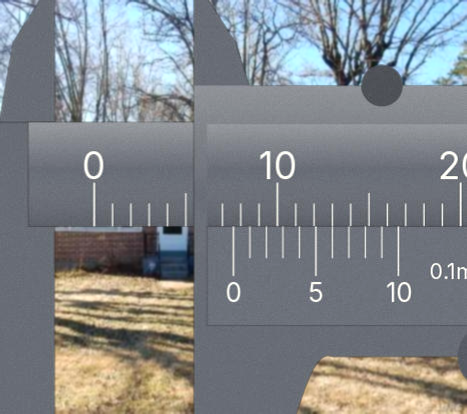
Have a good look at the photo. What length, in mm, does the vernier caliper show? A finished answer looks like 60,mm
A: 7.6,mm
